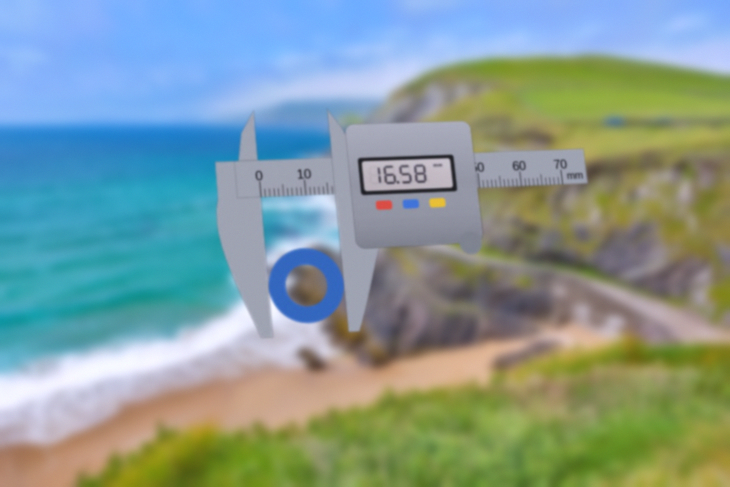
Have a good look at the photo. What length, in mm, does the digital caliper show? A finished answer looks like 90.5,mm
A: 16.58,mm
